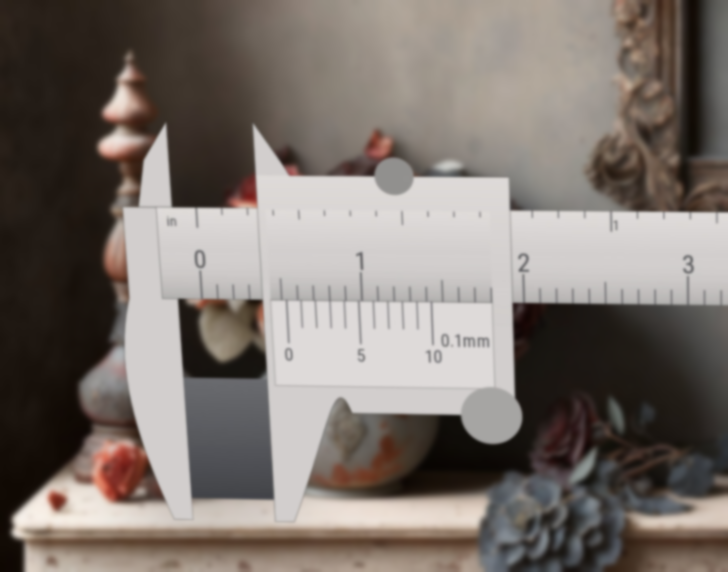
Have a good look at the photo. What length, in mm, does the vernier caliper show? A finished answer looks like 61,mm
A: 5.3,mm
